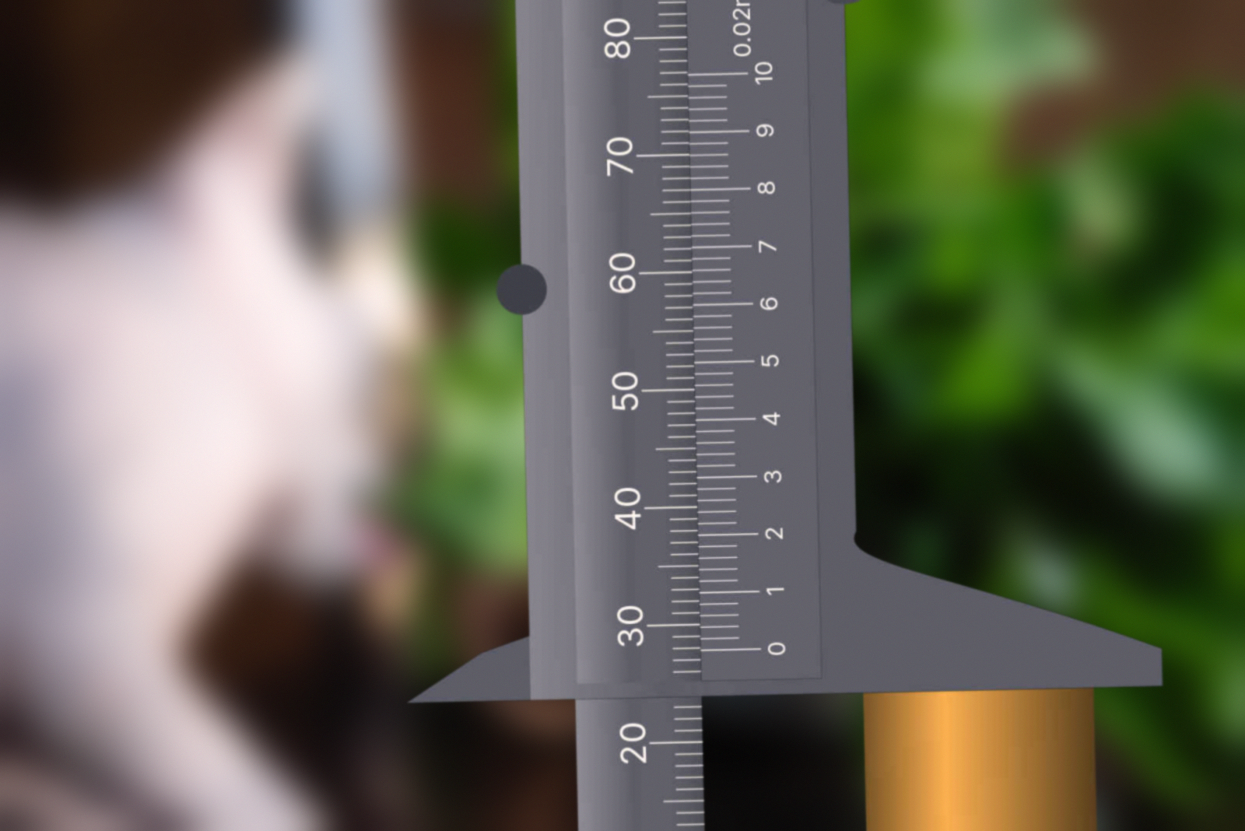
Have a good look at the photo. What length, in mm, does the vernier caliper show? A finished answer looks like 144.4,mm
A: 27.8,mm
